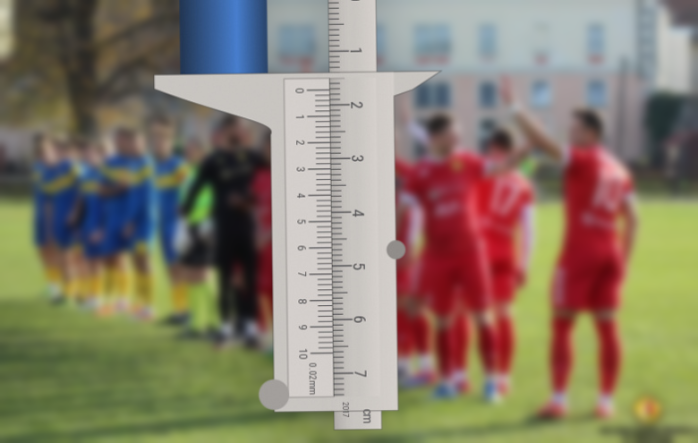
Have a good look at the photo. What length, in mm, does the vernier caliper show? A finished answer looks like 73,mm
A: 17.2,mm
